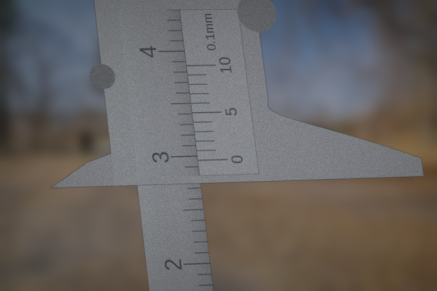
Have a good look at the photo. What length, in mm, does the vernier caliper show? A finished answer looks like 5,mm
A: 29.6,mm
